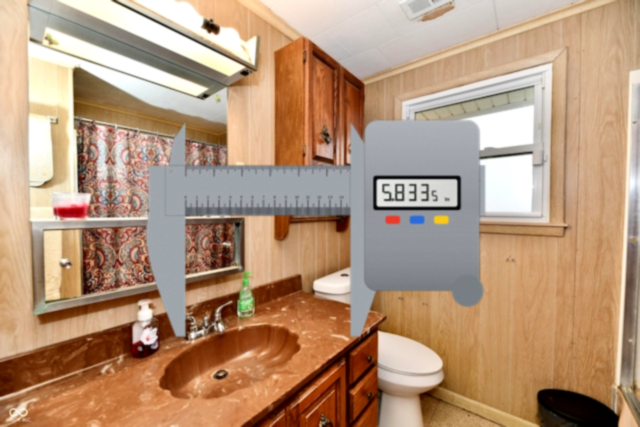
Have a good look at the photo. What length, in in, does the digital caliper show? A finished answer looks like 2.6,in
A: 5.8335,in
